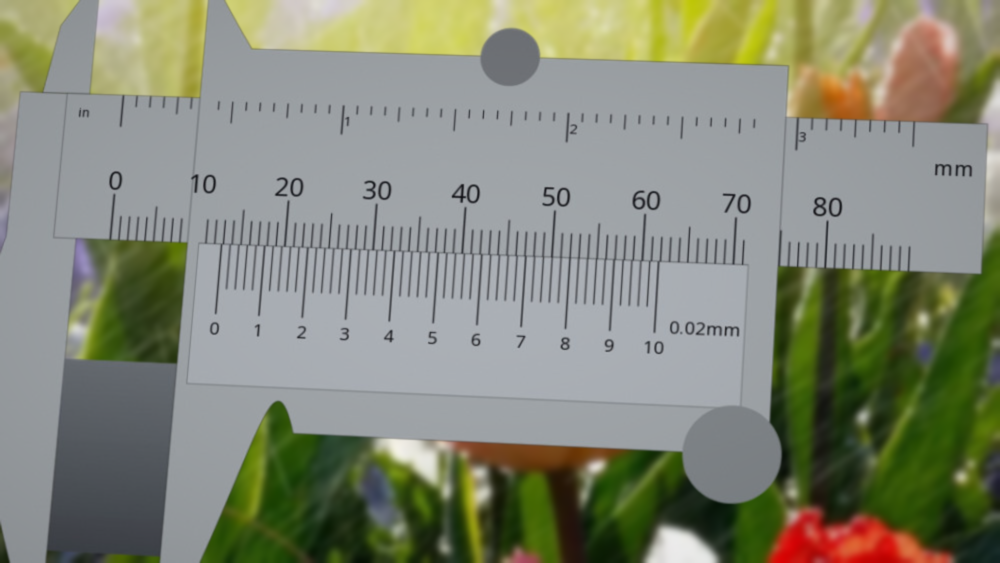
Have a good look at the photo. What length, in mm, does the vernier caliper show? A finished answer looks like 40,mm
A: 12.8,mm
